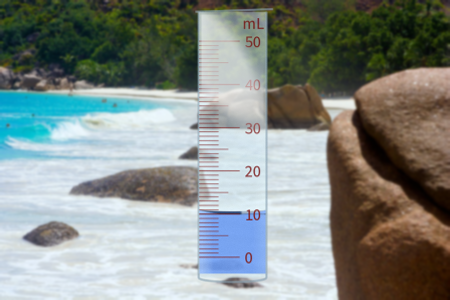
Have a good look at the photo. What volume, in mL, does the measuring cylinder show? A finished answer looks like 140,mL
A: 10,mL
